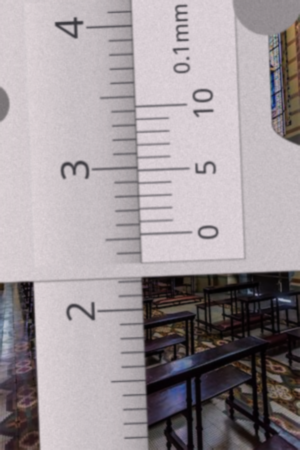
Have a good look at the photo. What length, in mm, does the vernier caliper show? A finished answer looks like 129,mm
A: 25.3,mm
